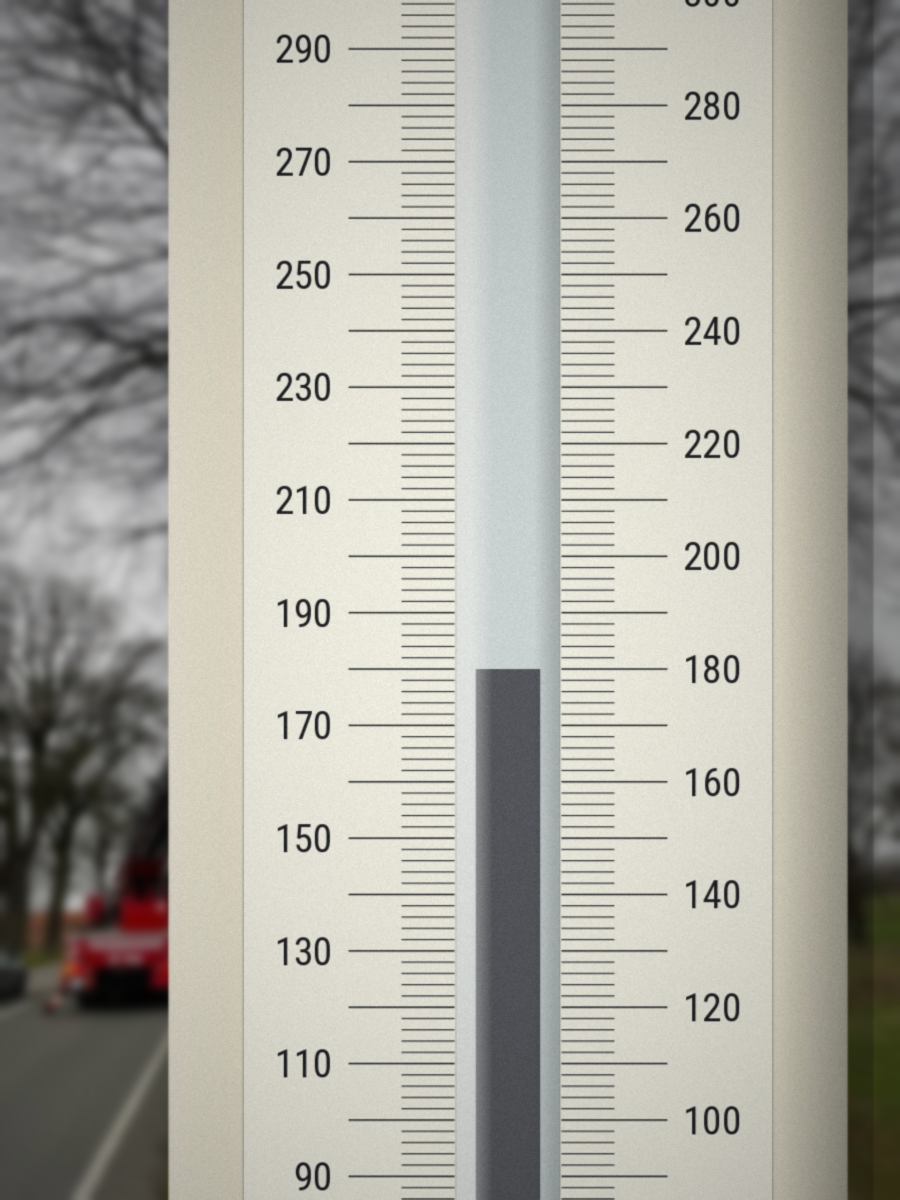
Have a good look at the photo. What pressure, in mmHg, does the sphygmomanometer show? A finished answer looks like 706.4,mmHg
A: 180,mmHg
